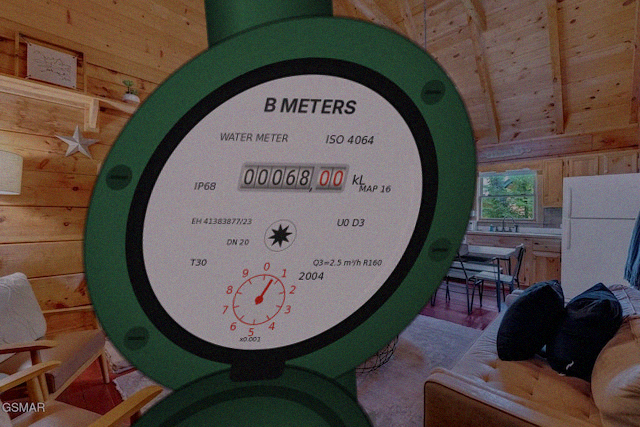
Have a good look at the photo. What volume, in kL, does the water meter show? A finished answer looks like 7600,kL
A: 68.000,kL
